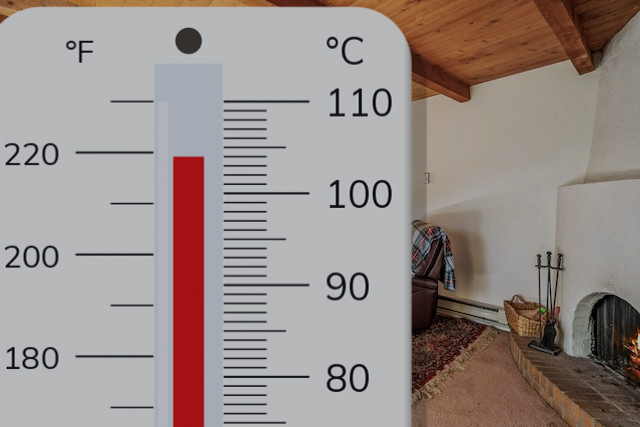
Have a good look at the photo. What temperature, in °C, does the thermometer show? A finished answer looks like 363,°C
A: 104,°C
